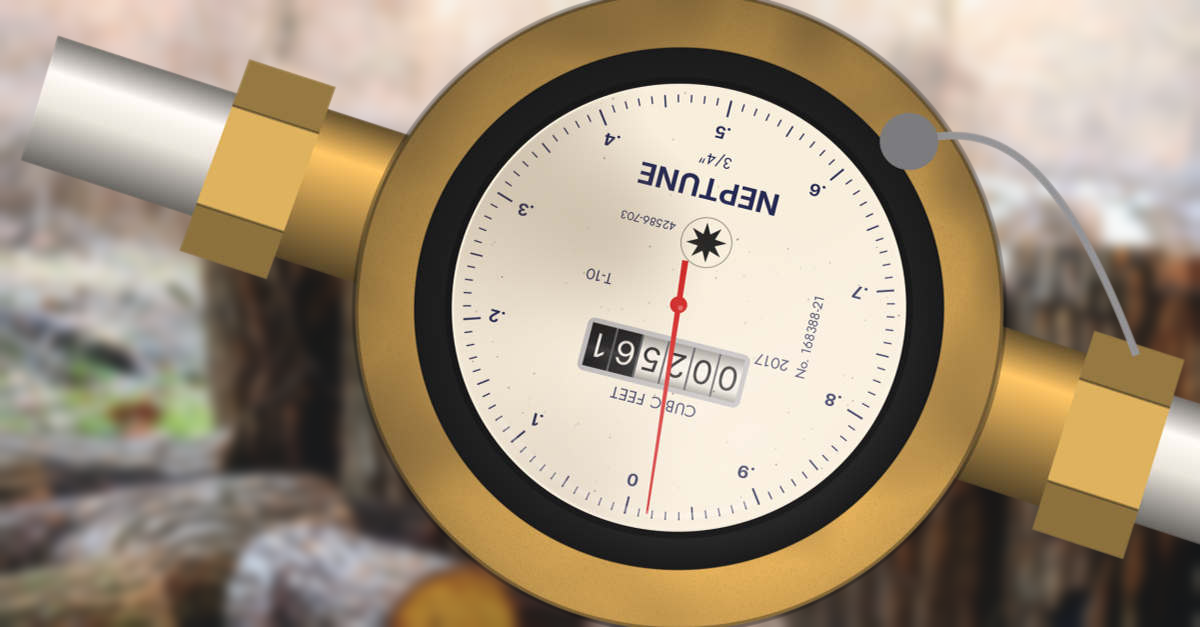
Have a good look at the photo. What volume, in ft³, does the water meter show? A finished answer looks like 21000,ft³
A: 2560.98,ft³
